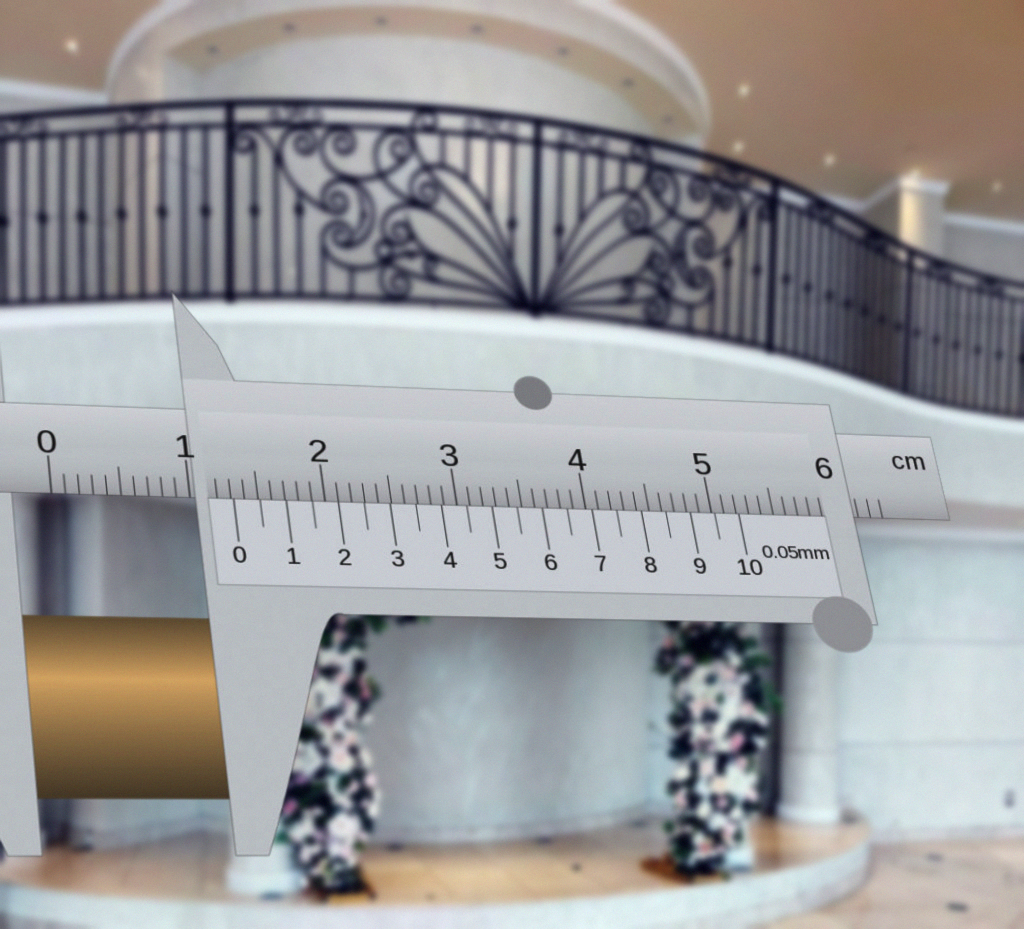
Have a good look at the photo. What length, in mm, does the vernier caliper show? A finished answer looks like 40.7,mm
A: 13.2,mm
